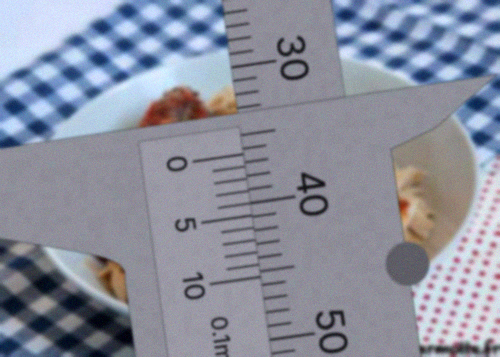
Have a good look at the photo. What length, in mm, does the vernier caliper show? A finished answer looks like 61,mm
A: 36.4,mm
